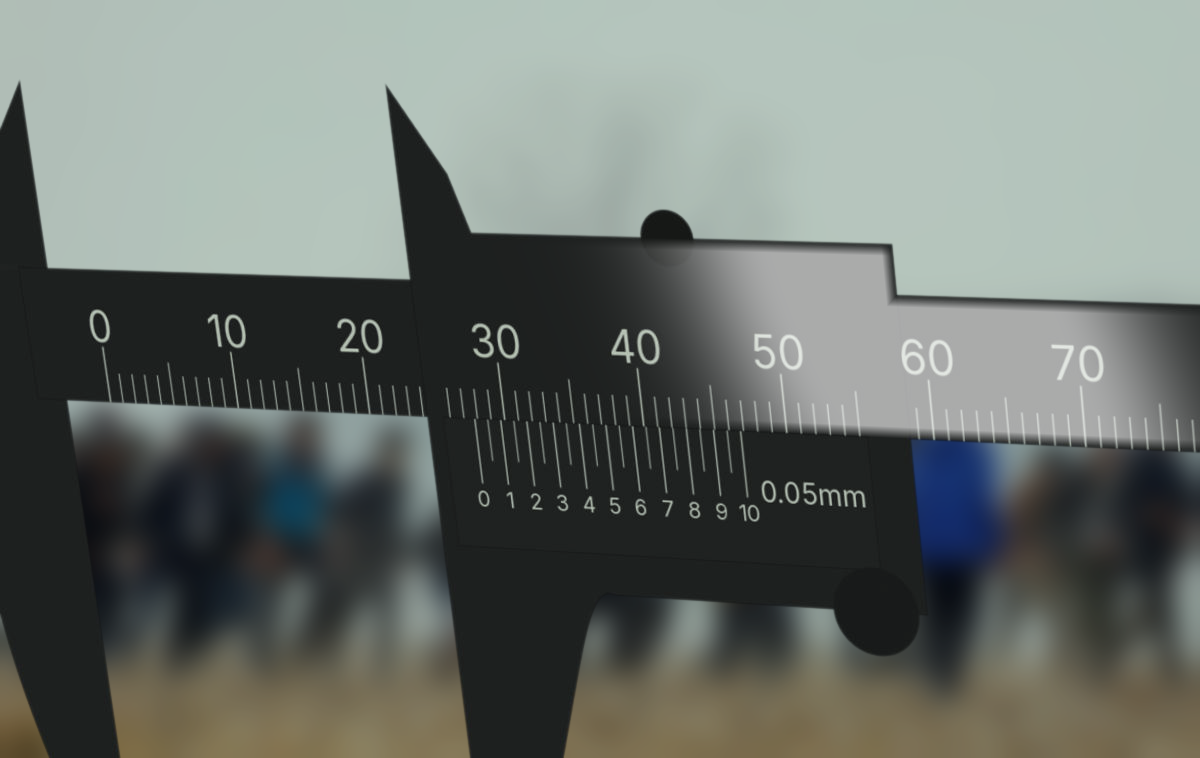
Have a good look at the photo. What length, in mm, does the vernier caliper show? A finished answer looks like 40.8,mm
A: 27.8,mm
